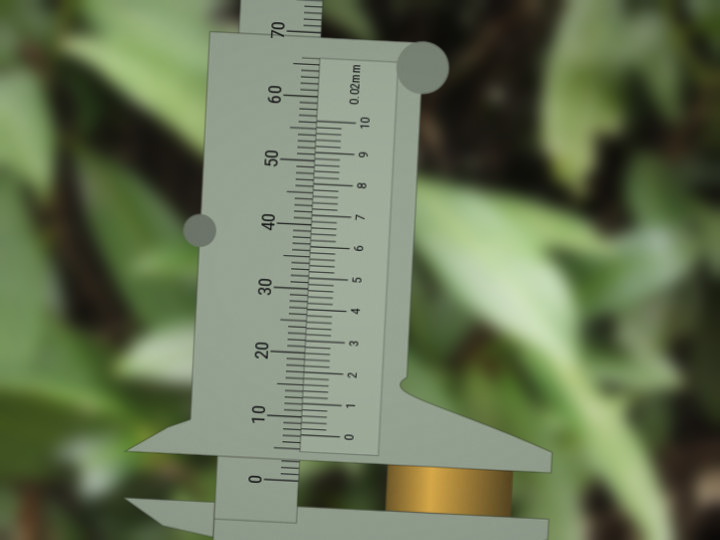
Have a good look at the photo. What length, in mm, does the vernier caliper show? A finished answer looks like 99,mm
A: 7.2,mm
